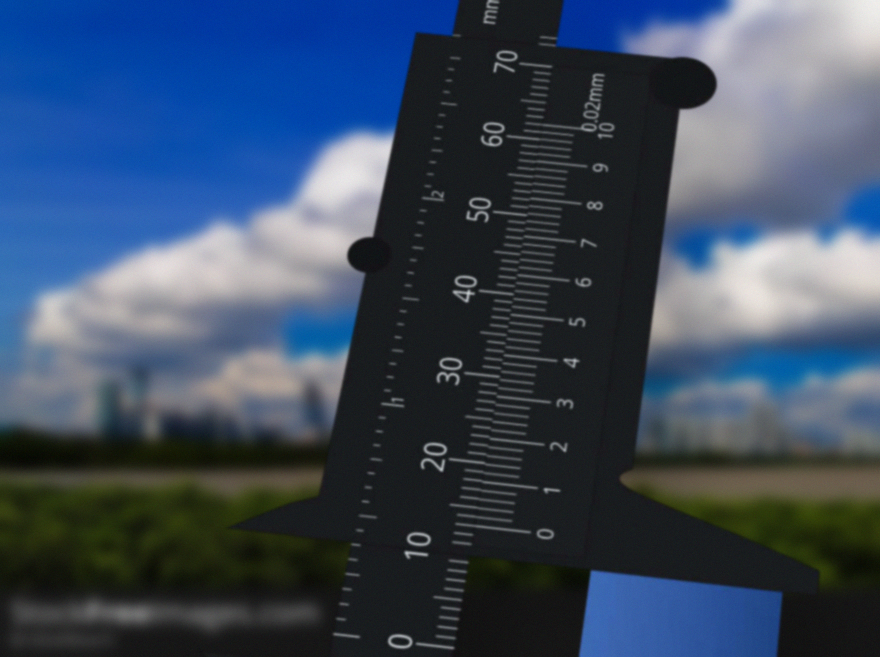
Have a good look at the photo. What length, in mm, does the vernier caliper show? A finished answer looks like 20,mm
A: 13.0,mm
